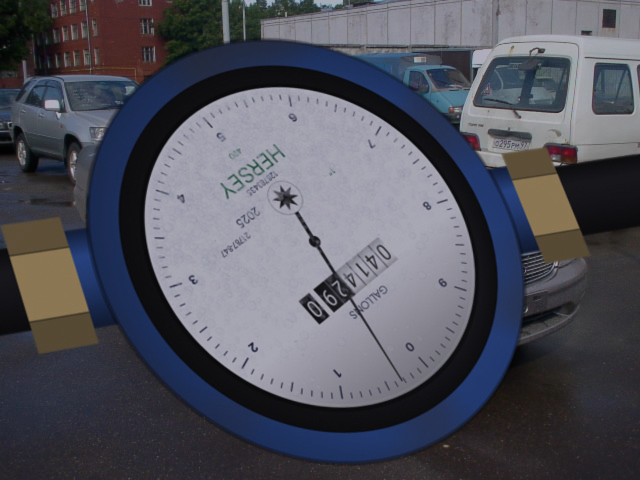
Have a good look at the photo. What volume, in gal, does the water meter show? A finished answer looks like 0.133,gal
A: 414290.3,gal
